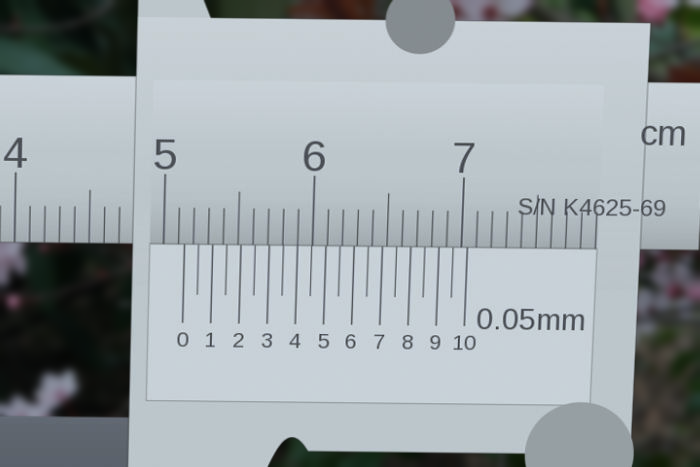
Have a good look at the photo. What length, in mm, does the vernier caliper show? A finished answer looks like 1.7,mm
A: 51.4,mm
